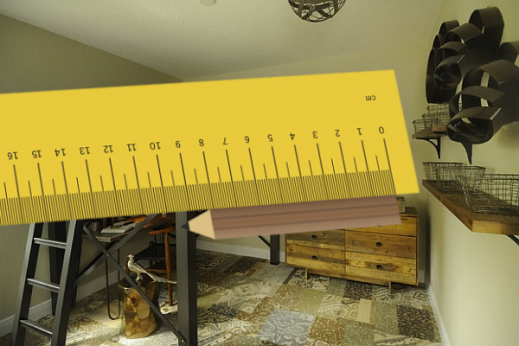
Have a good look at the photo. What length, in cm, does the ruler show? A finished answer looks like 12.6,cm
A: 9.5,cm
